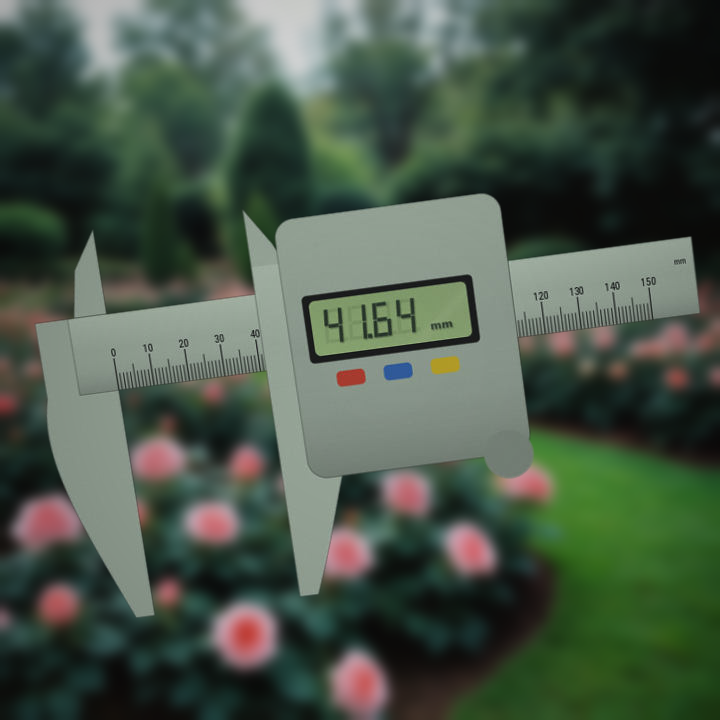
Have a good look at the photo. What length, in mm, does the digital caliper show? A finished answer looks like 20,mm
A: 41.64,mm
